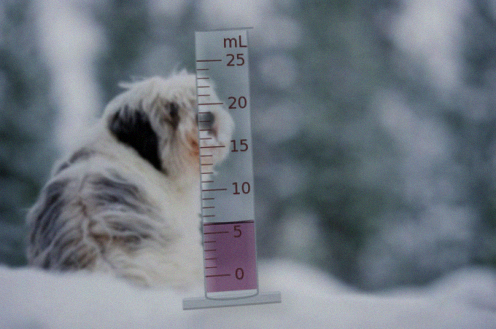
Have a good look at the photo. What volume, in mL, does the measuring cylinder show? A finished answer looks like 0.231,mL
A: 6,mL
